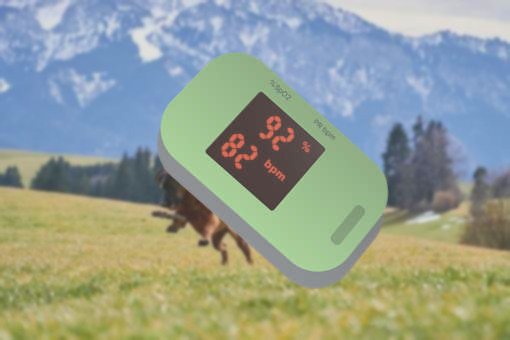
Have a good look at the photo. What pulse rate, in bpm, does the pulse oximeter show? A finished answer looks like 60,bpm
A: 82,bpm
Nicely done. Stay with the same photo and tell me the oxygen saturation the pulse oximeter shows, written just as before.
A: 92,%
